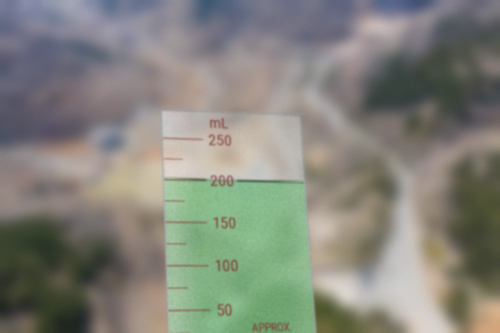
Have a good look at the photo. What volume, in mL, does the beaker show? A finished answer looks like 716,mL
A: 200,mL
